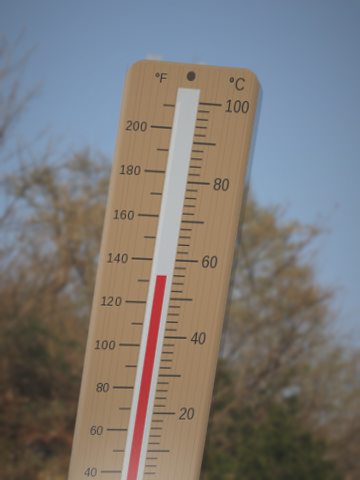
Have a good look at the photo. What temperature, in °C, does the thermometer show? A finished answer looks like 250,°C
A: 56,°C
